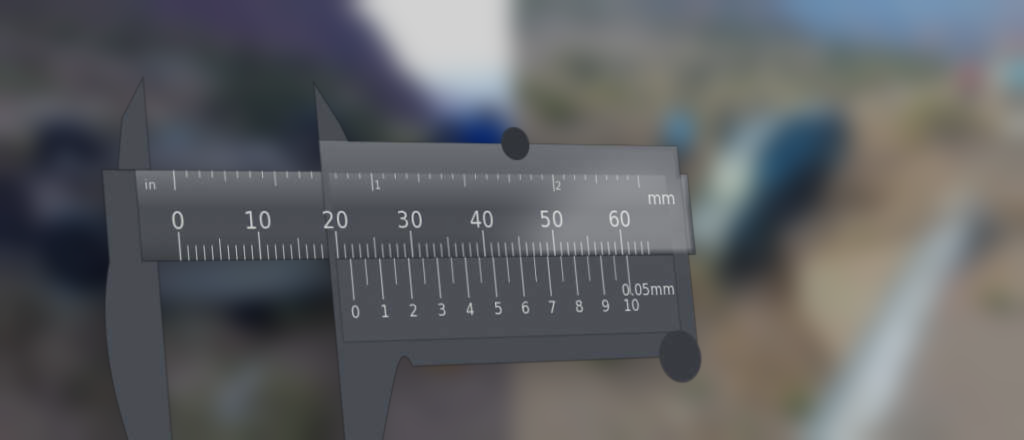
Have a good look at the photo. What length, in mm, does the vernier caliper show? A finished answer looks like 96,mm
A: 21.6,mm
